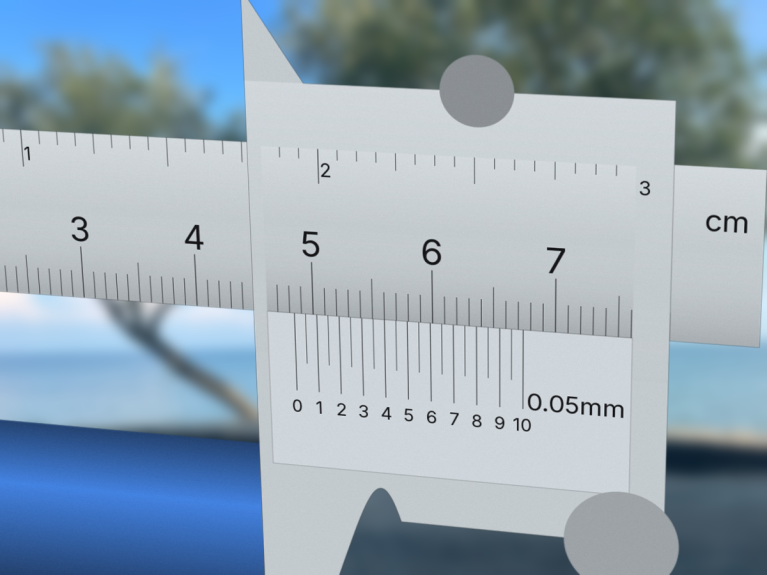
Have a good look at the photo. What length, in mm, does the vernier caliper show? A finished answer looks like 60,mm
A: 48.4,mm
